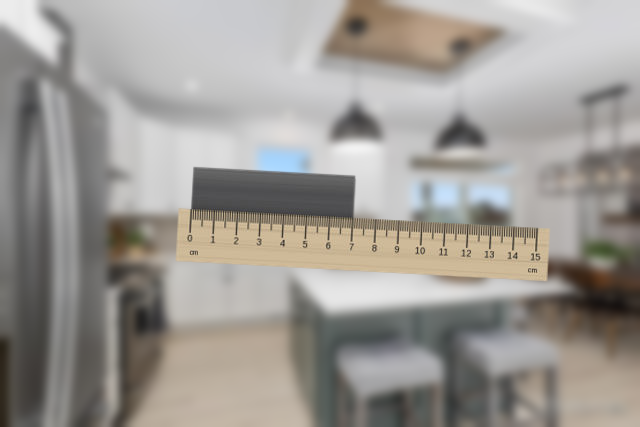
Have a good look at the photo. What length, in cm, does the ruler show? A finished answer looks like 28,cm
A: 7,cm
